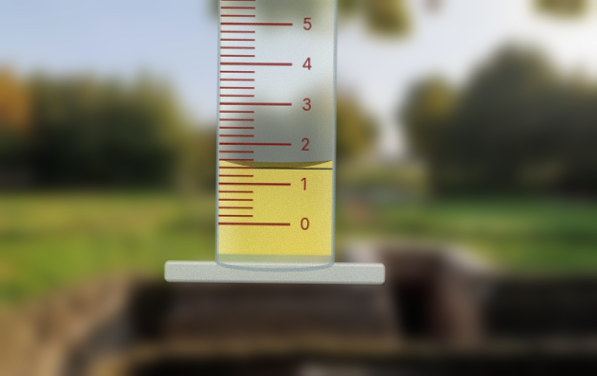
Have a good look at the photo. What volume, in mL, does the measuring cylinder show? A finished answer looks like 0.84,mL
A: 1.4,mL
